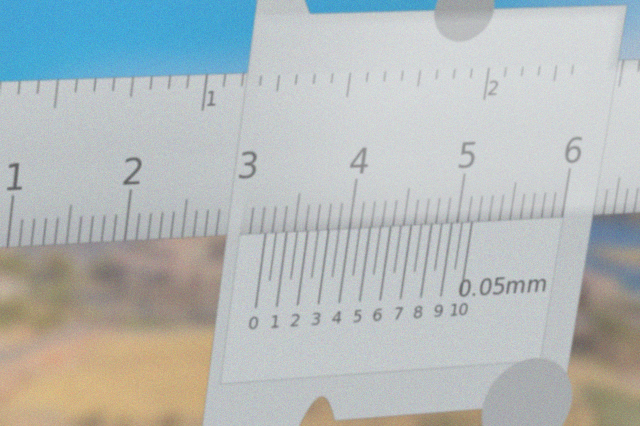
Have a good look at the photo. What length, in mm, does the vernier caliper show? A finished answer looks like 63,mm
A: 32.4,mm
